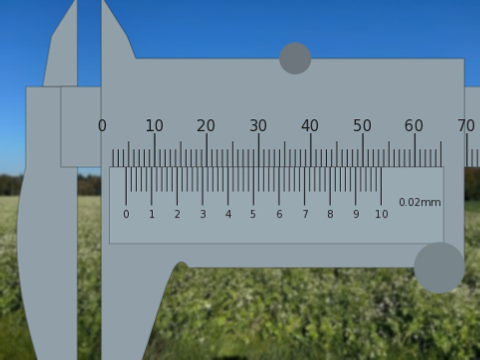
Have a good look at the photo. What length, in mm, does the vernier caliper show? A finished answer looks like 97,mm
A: 4.5,mm
